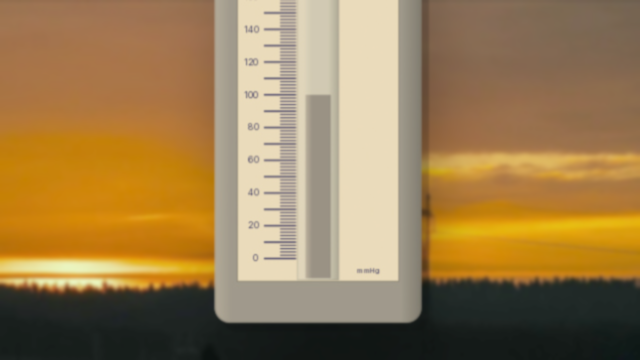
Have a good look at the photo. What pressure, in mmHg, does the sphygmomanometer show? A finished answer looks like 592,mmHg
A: 100,mmHg
